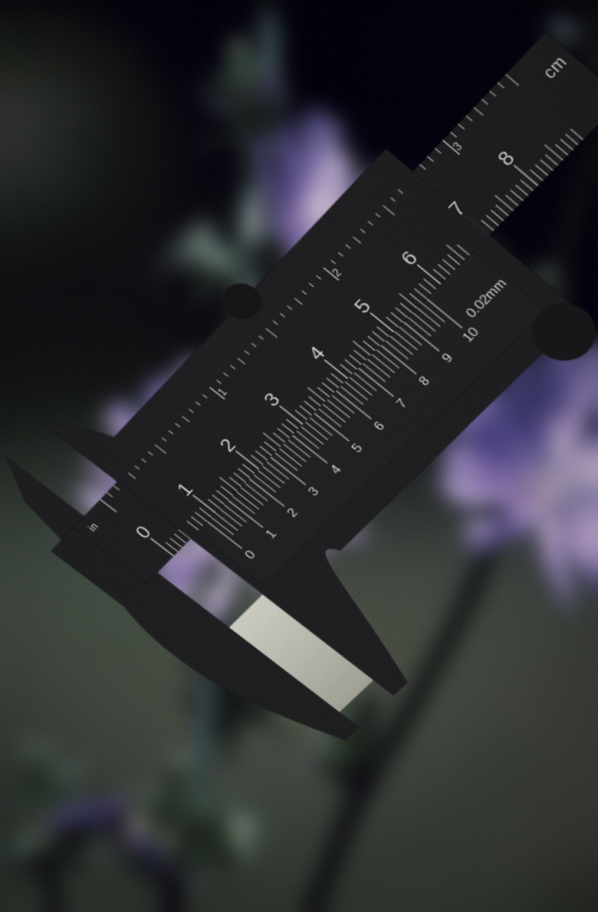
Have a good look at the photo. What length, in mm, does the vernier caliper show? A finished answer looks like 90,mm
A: 8.0,mm
